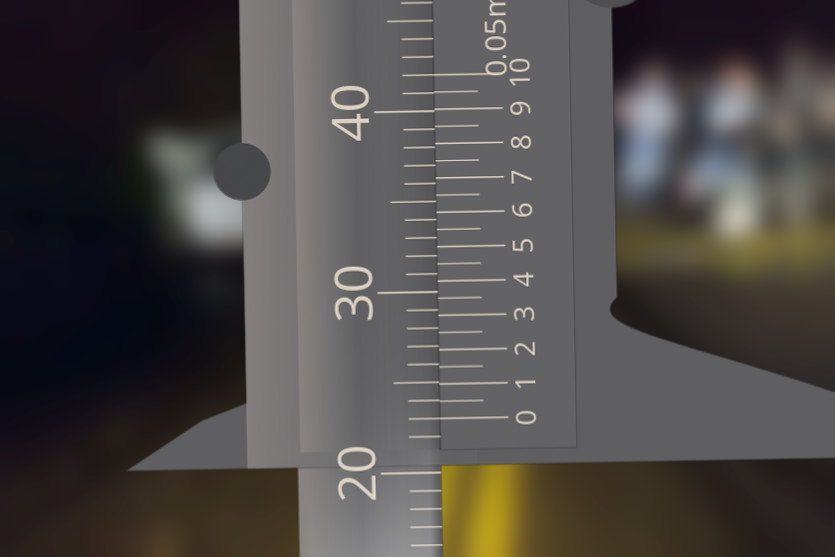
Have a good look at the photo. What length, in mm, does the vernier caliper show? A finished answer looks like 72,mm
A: 23.0,mm
